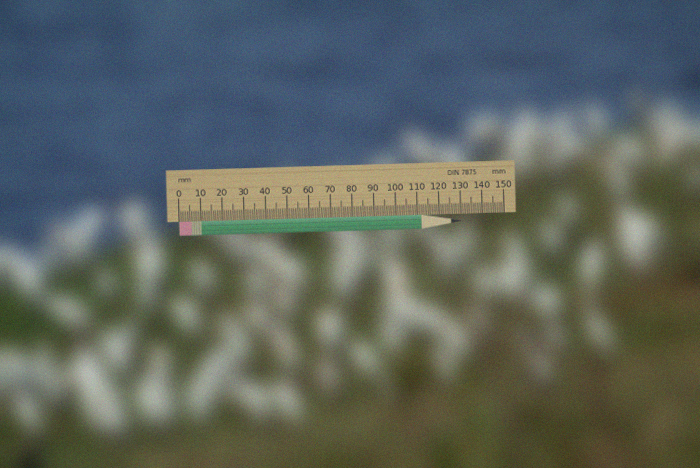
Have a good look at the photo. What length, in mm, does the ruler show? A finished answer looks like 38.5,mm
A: 130,mm
